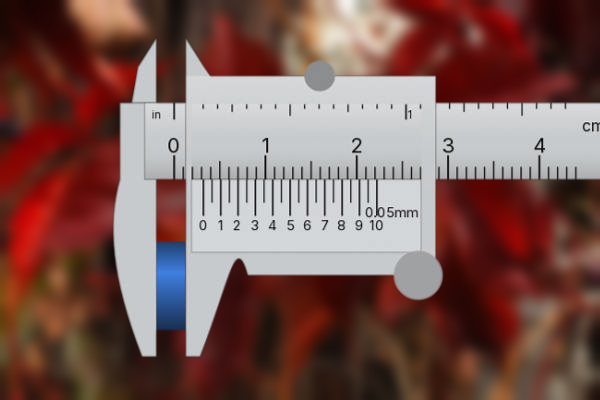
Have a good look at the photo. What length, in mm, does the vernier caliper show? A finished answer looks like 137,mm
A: 3.2,mm
